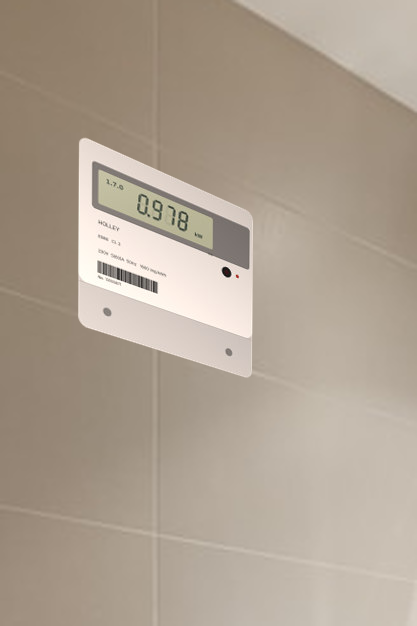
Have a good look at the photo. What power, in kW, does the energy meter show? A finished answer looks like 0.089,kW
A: 0.978,kW
